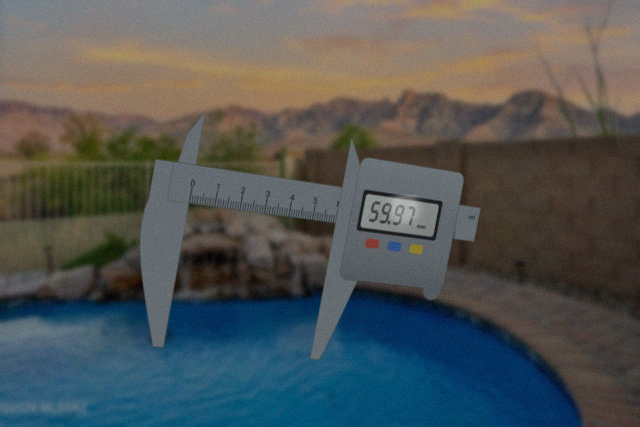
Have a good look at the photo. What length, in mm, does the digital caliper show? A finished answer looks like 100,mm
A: 59.97,mm
